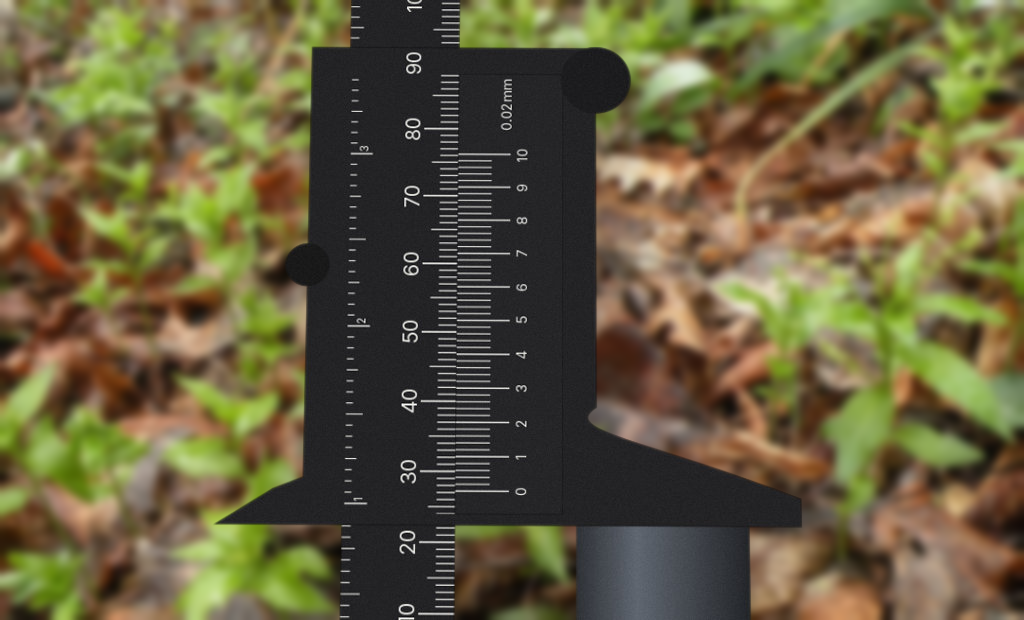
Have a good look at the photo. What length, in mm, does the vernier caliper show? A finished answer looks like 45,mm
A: 27.2,mm
